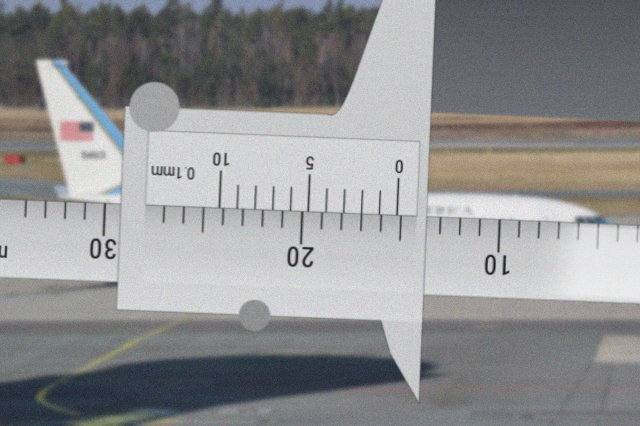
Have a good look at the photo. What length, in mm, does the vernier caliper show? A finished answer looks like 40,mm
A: 15.2,mm
